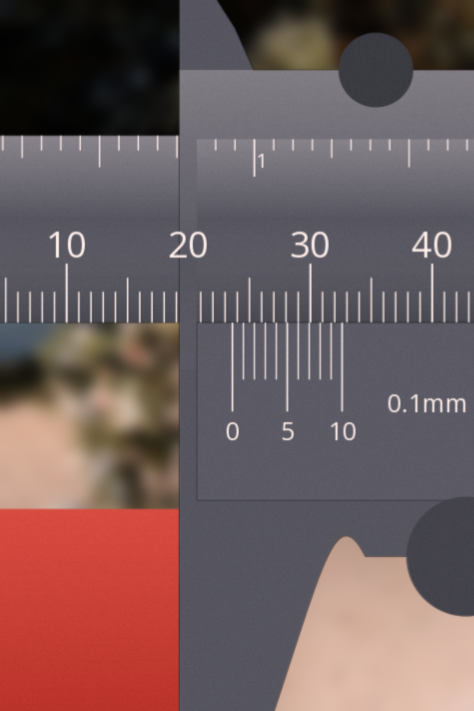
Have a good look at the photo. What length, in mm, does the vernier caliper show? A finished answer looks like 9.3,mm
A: 23.6,mm
